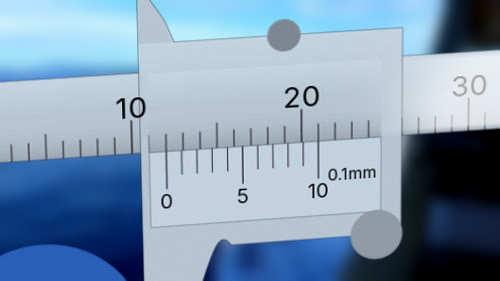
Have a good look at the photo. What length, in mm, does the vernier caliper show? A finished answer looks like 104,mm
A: 12.0,mm
